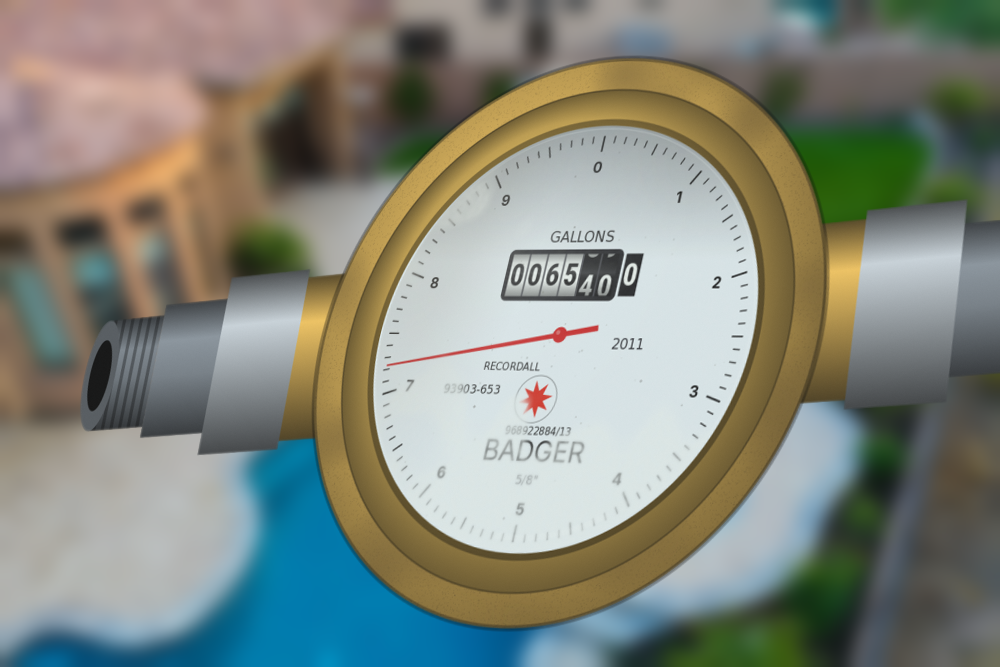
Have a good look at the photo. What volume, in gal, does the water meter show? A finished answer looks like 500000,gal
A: 65397.2,gal
